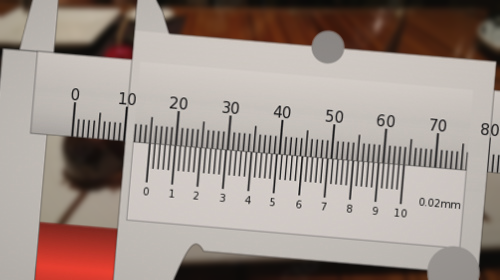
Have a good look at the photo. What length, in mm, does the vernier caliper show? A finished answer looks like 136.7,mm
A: 15.0,mm
